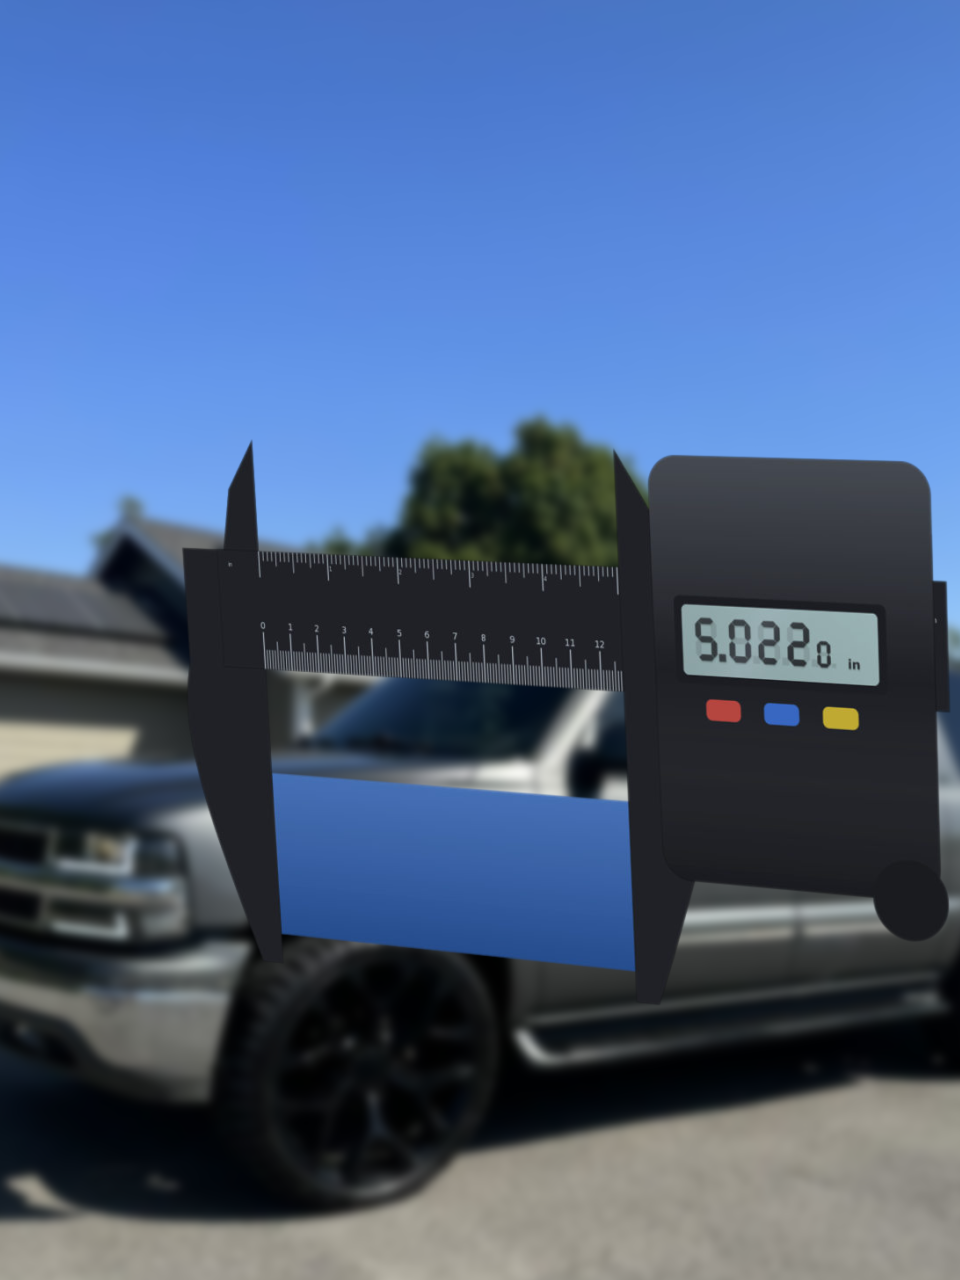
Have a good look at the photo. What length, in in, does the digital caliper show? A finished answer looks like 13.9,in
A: 5.0220,in
